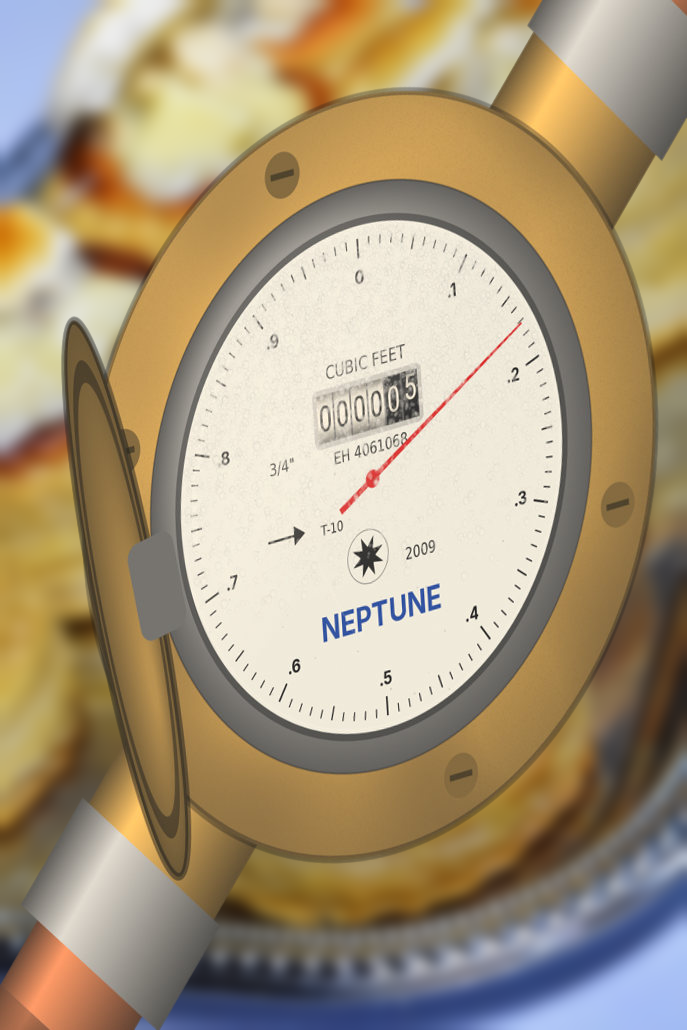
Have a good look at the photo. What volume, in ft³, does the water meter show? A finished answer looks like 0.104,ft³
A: 5.17,ft³
